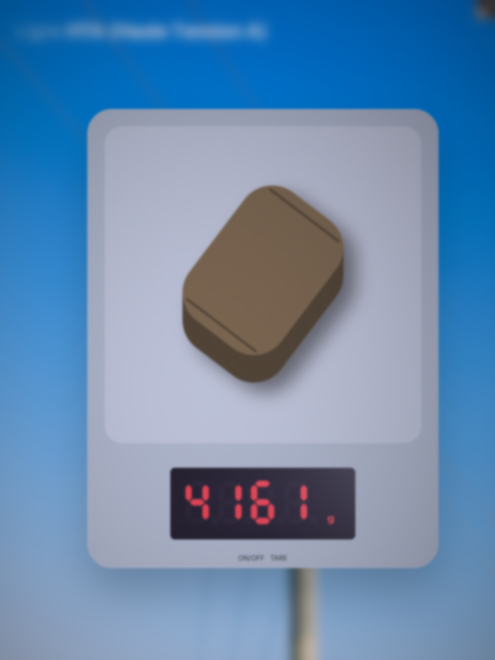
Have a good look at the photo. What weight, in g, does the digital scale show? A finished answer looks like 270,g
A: 4161,g
